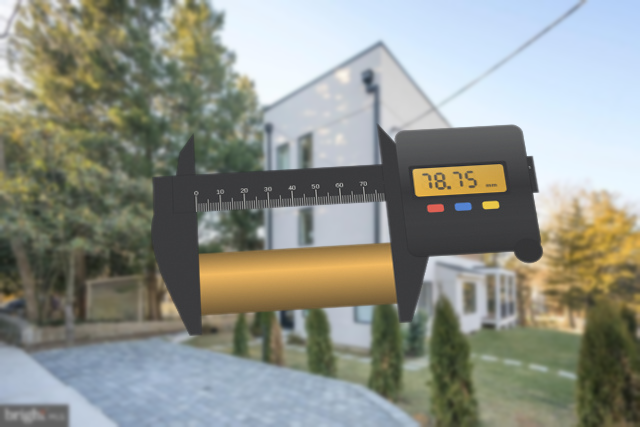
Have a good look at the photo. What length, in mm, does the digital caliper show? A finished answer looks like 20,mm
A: 78.75,mm
